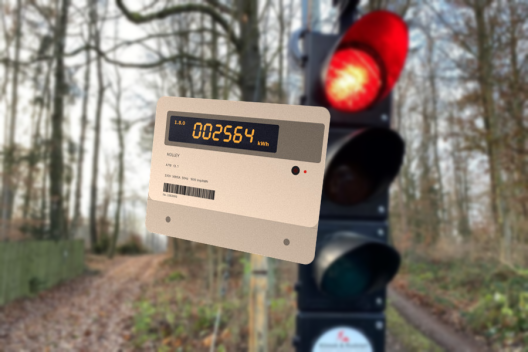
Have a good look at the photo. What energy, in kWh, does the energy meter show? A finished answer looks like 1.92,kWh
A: 2564,kWh
